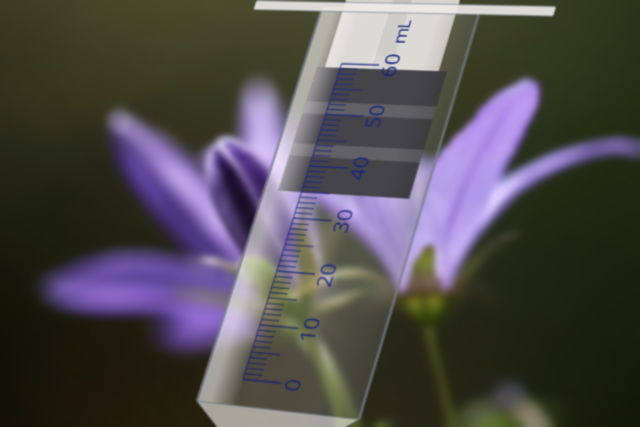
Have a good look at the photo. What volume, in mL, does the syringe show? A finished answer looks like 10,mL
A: 35,mL
